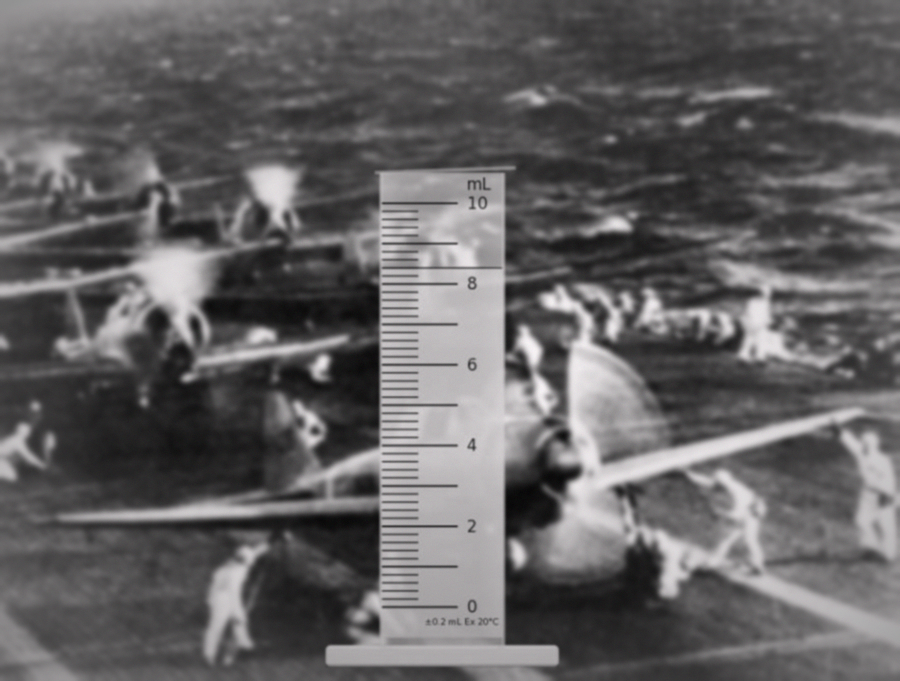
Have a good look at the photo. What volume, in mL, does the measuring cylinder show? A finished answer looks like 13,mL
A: 8.4,mL
